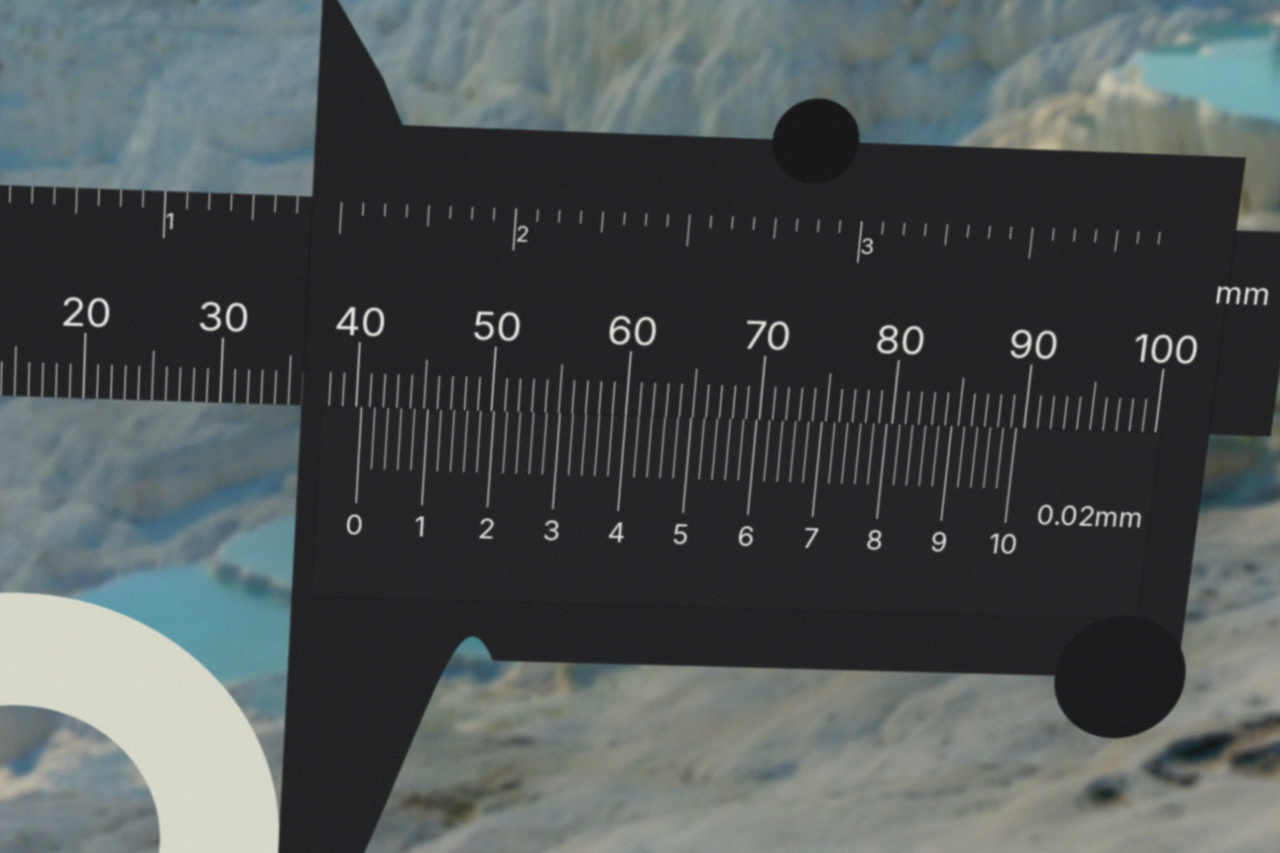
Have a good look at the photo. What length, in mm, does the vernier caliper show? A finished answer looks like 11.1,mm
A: 40.4,mm
